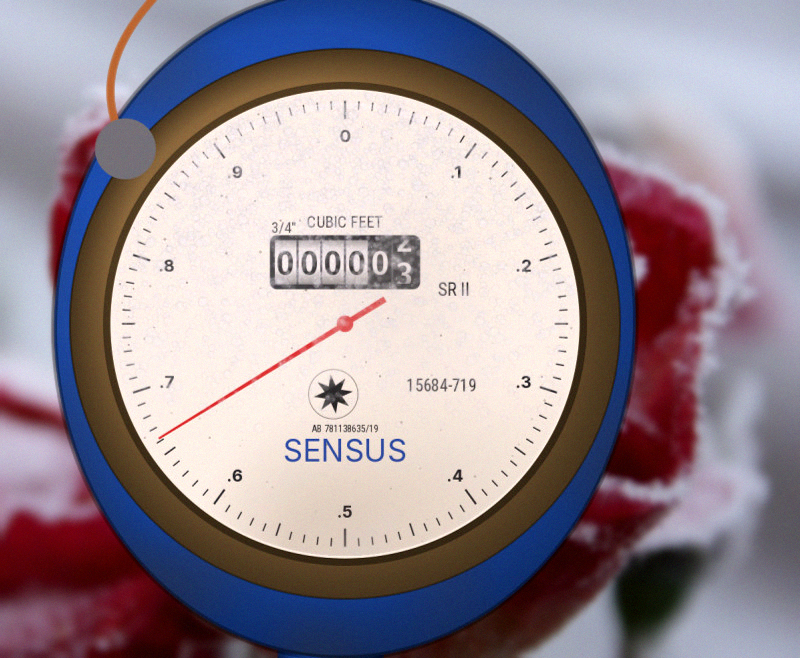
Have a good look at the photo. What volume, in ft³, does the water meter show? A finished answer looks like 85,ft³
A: 2.66,ft³
